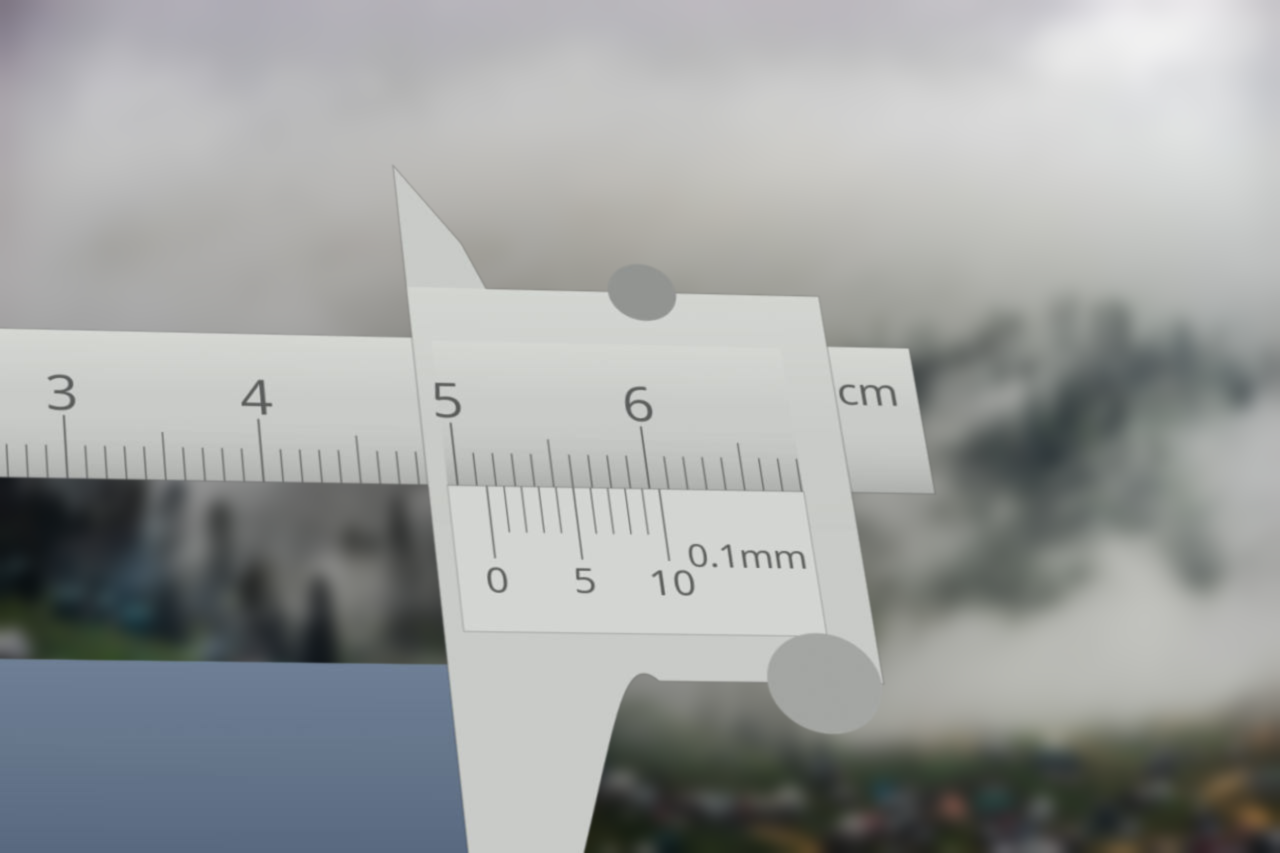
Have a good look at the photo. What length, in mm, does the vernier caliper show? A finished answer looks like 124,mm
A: 51.5,mm
